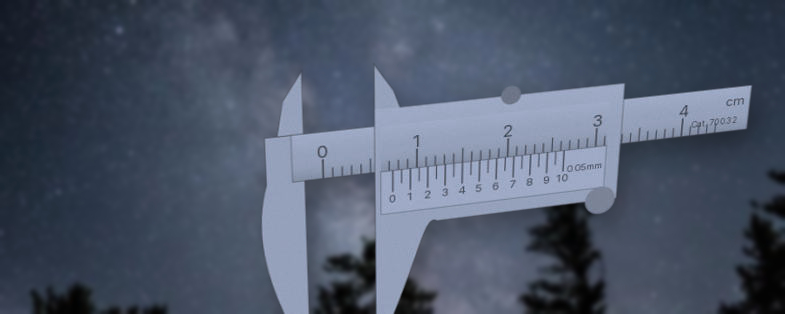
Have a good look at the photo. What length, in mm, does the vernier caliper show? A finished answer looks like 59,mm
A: 7.4,mm
